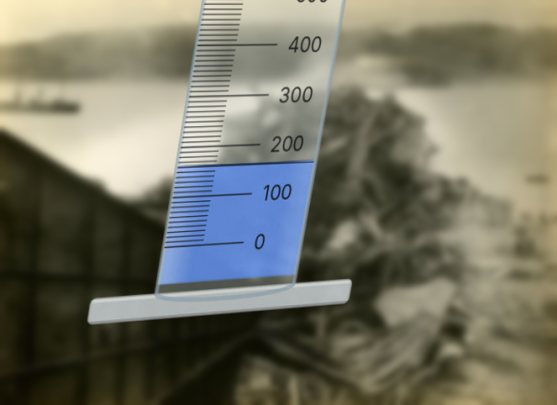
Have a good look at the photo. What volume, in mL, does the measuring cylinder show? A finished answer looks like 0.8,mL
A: 160,mL
